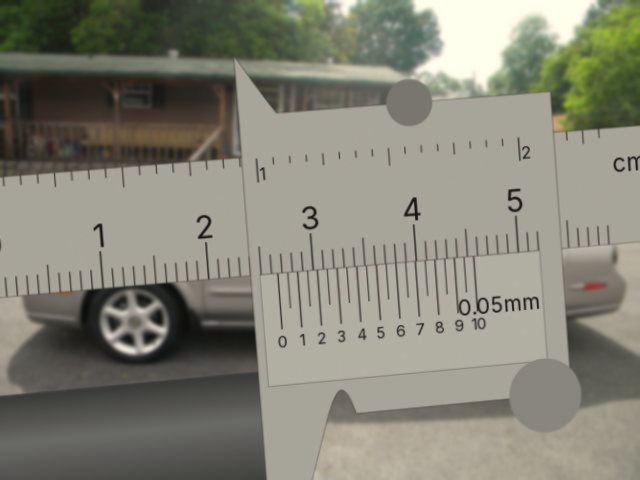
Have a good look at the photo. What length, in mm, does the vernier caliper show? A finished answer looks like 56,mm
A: 26.6,mm
